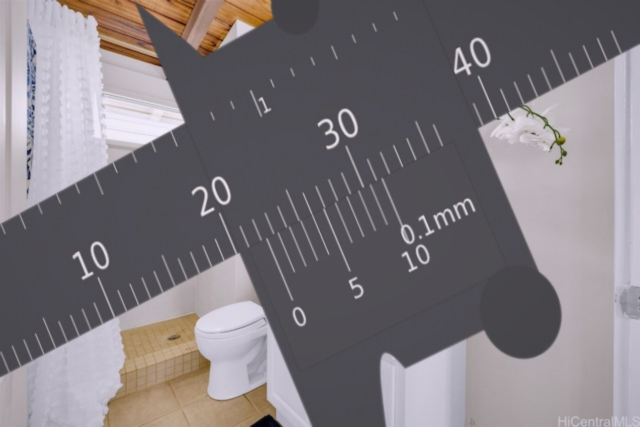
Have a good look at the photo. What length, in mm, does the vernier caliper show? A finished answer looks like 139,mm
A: 22.4,mm
